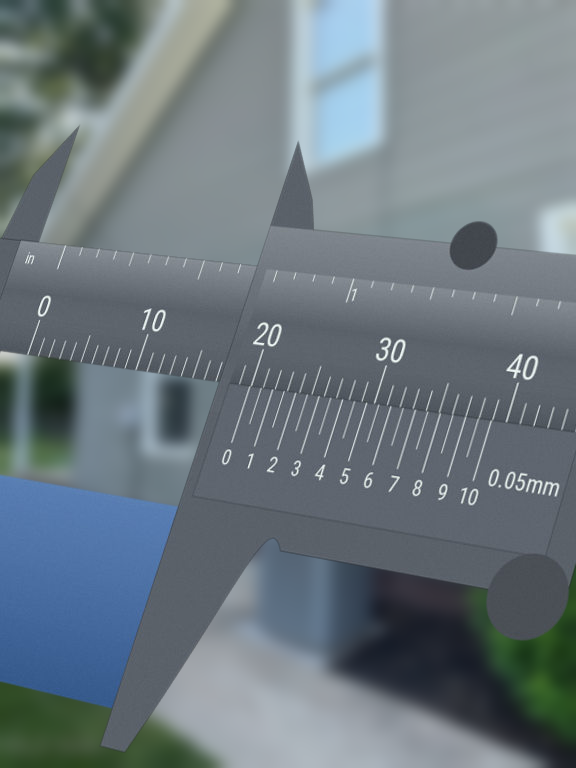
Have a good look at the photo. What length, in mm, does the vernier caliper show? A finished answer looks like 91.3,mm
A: 19.9,mm
